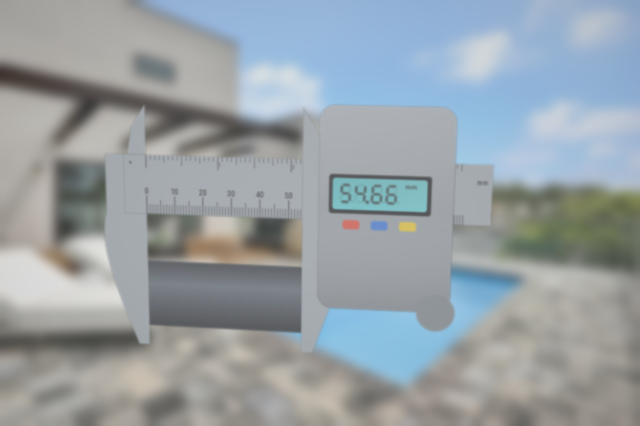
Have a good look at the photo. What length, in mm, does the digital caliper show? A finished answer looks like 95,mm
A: 54.66,mm
